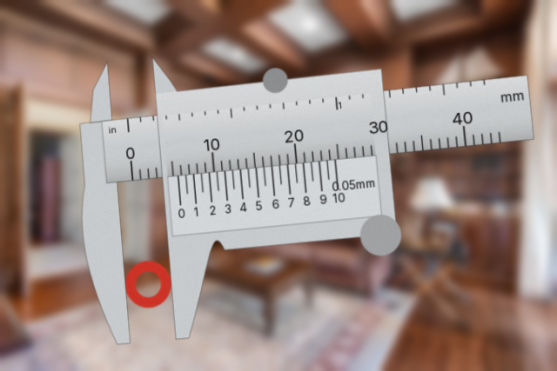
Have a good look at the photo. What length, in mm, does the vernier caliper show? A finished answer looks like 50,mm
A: 5.6,mm
